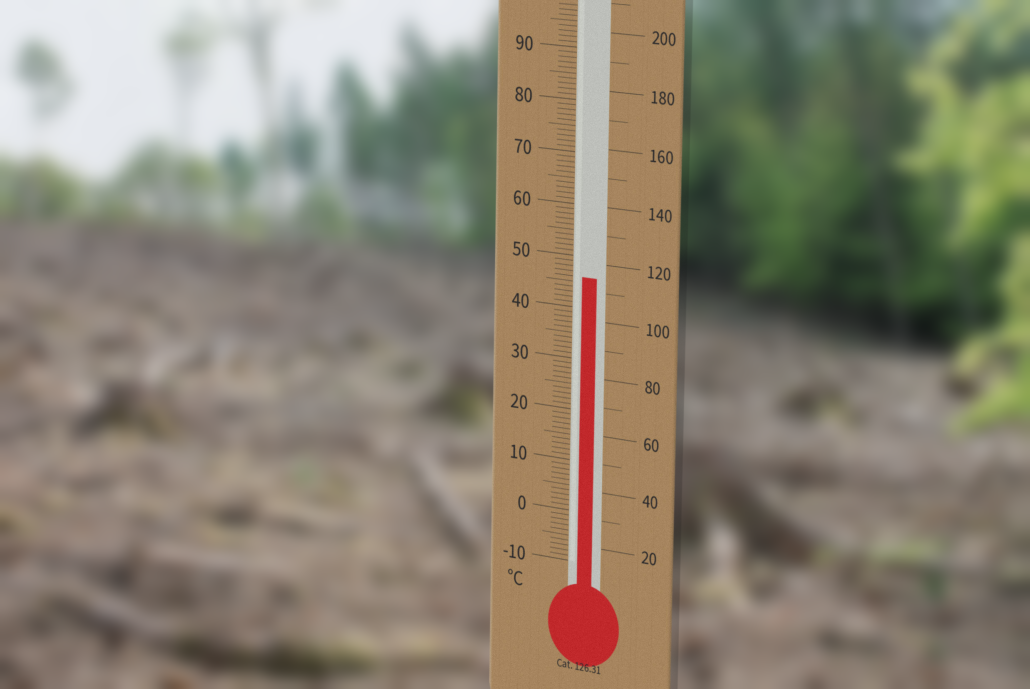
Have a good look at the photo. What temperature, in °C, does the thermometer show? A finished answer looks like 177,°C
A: 46,°C
